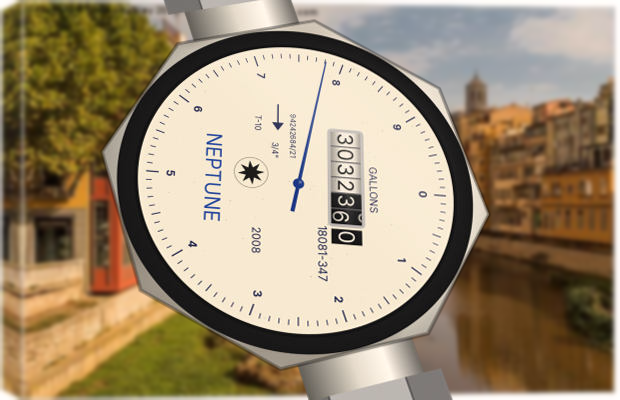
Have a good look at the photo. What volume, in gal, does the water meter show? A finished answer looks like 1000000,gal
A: 3032357.8,gal
